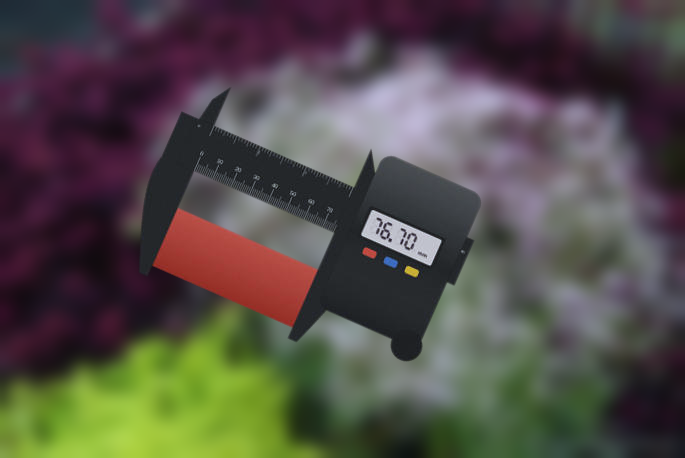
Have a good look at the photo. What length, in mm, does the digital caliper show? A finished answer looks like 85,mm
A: 76.70,mm
